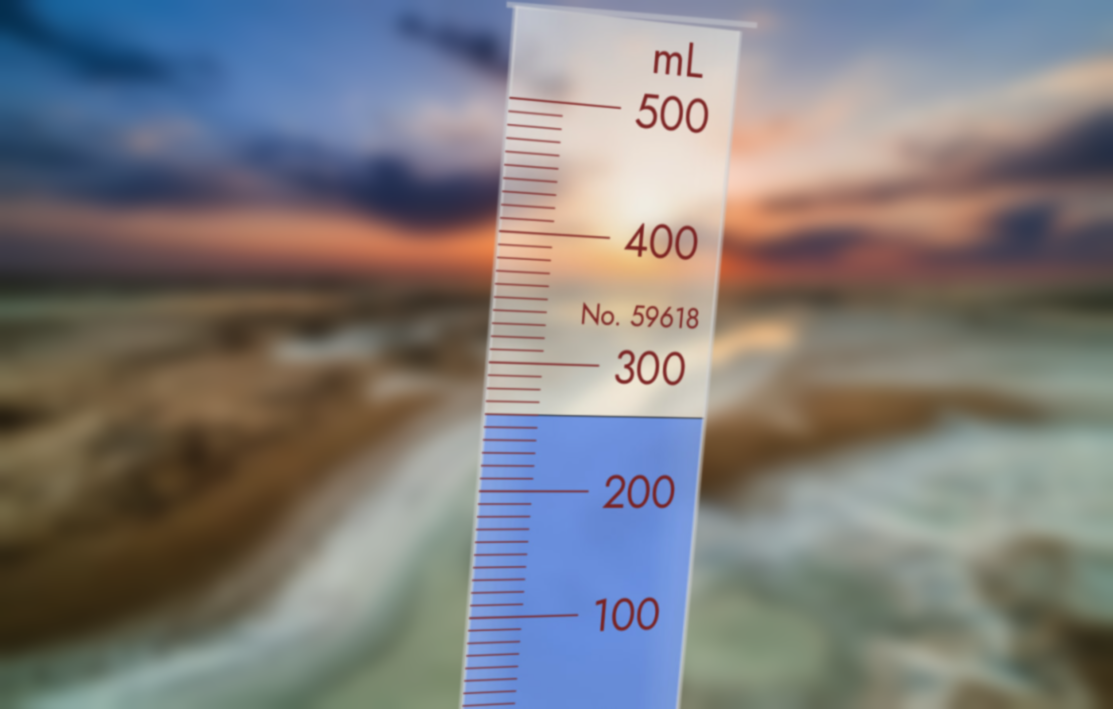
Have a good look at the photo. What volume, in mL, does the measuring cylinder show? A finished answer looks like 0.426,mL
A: 260,mL
